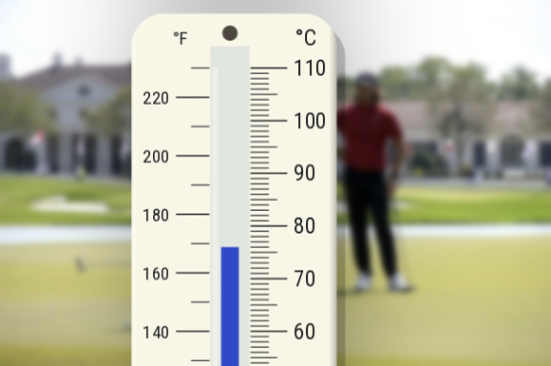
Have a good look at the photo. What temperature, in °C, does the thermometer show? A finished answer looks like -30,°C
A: 76,°C
